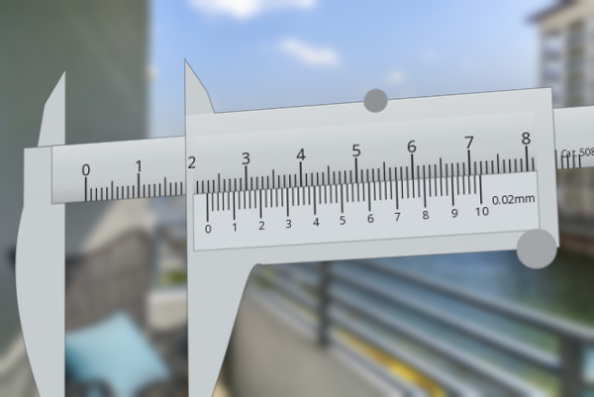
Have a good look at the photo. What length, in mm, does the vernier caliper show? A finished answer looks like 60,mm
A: 22.8,mm
